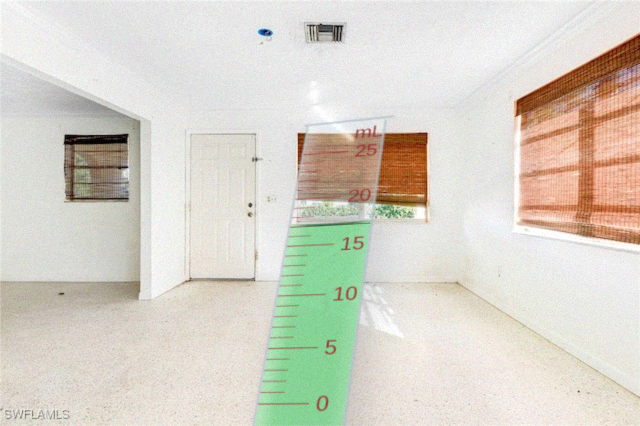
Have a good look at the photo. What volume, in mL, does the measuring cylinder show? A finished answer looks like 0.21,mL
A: 17,mL
